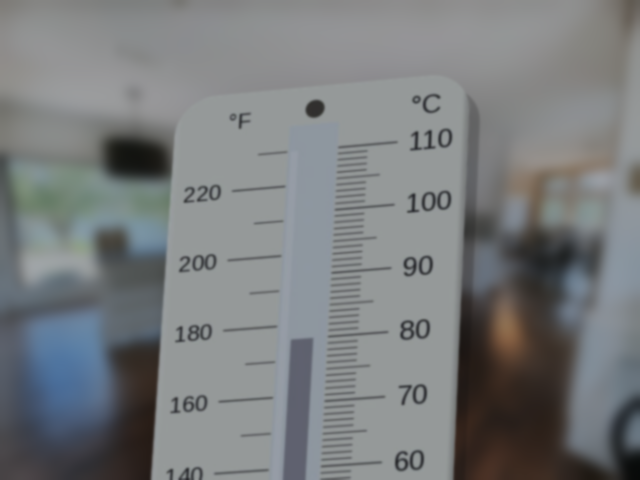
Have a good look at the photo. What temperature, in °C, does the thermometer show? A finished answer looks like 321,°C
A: 80,°C
